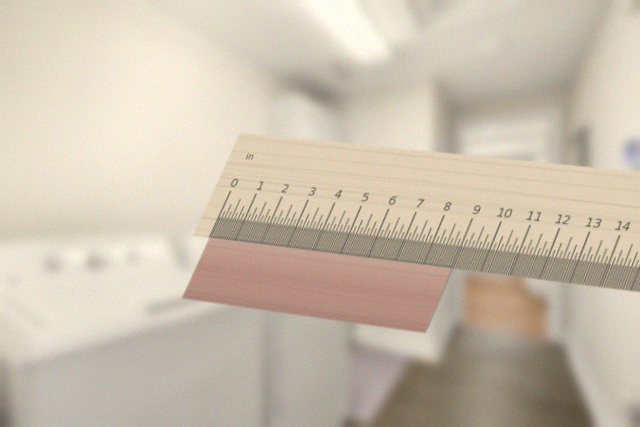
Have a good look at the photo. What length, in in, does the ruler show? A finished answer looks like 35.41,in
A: 9,in
